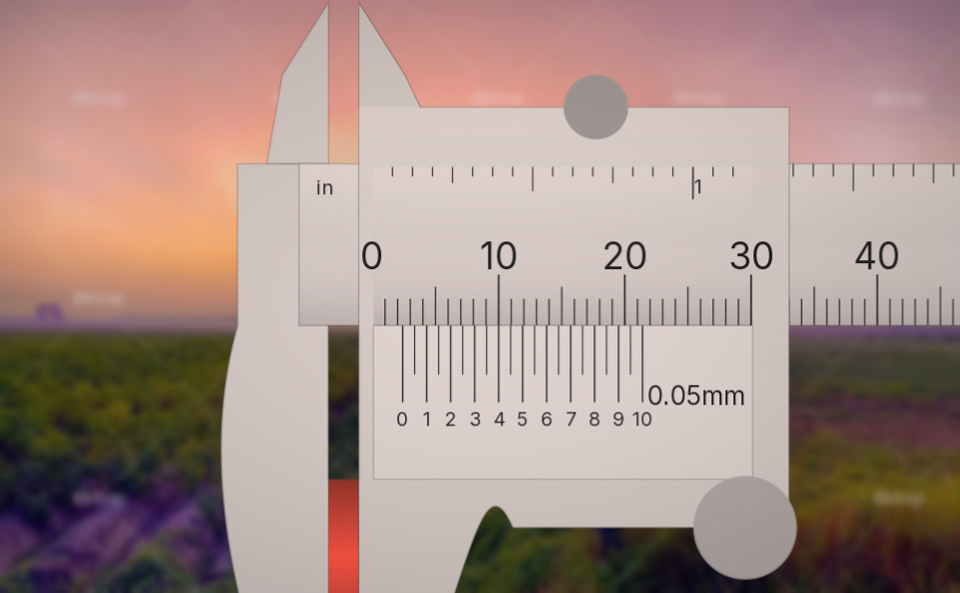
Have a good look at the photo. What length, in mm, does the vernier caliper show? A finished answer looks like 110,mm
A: 2.4,mm
